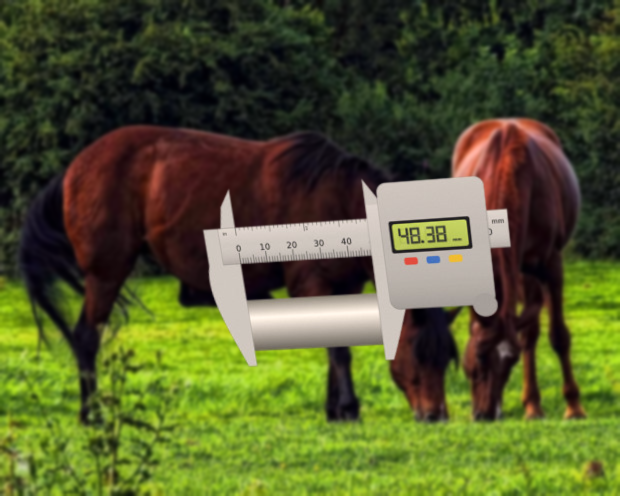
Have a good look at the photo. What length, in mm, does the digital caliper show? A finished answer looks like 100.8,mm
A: 48.38,mm
